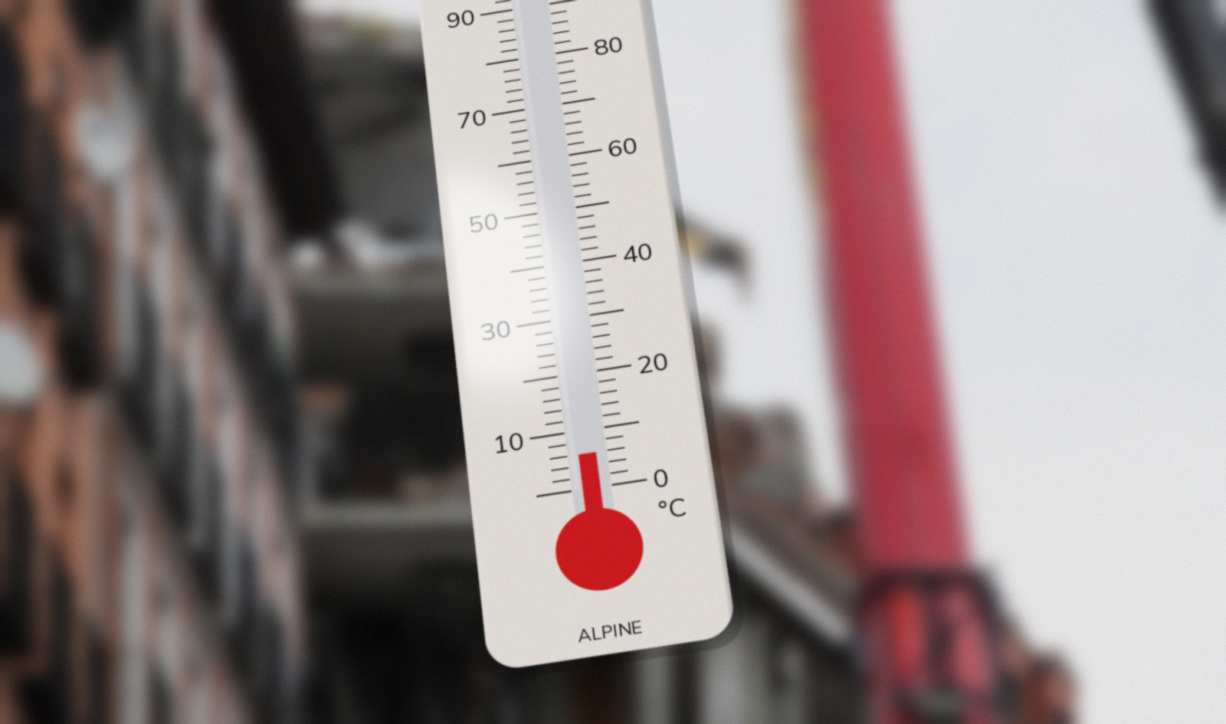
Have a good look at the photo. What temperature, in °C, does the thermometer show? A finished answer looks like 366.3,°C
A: 6,°C
